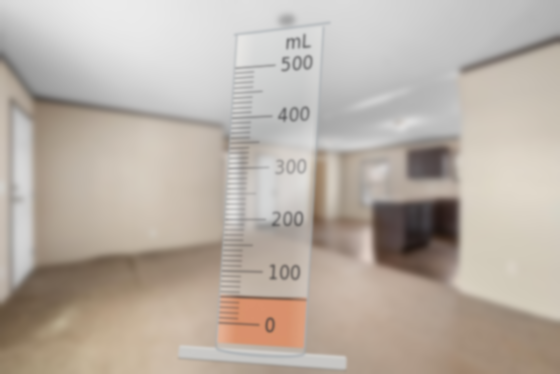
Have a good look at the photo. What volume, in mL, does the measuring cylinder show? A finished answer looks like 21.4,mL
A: 50,mL
